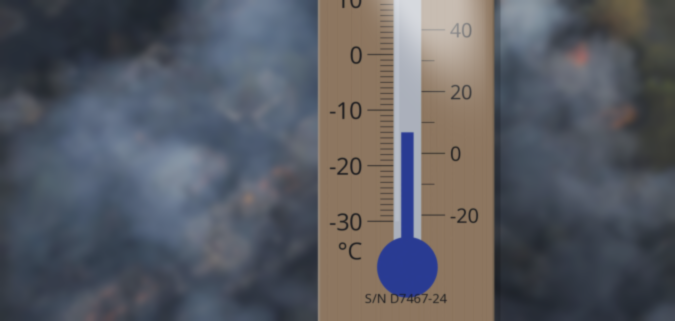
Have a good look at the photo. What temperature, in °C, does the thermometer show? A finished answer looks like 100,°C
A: -14,°C
